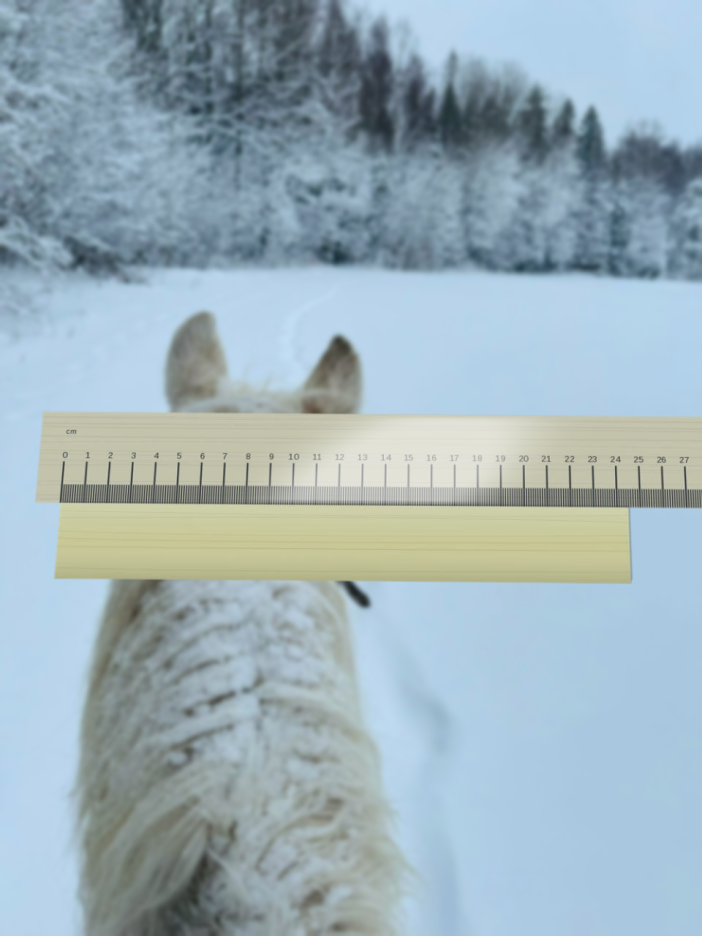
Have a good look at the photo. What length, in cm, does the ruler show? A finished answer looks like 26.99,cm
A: 24.5,cm
